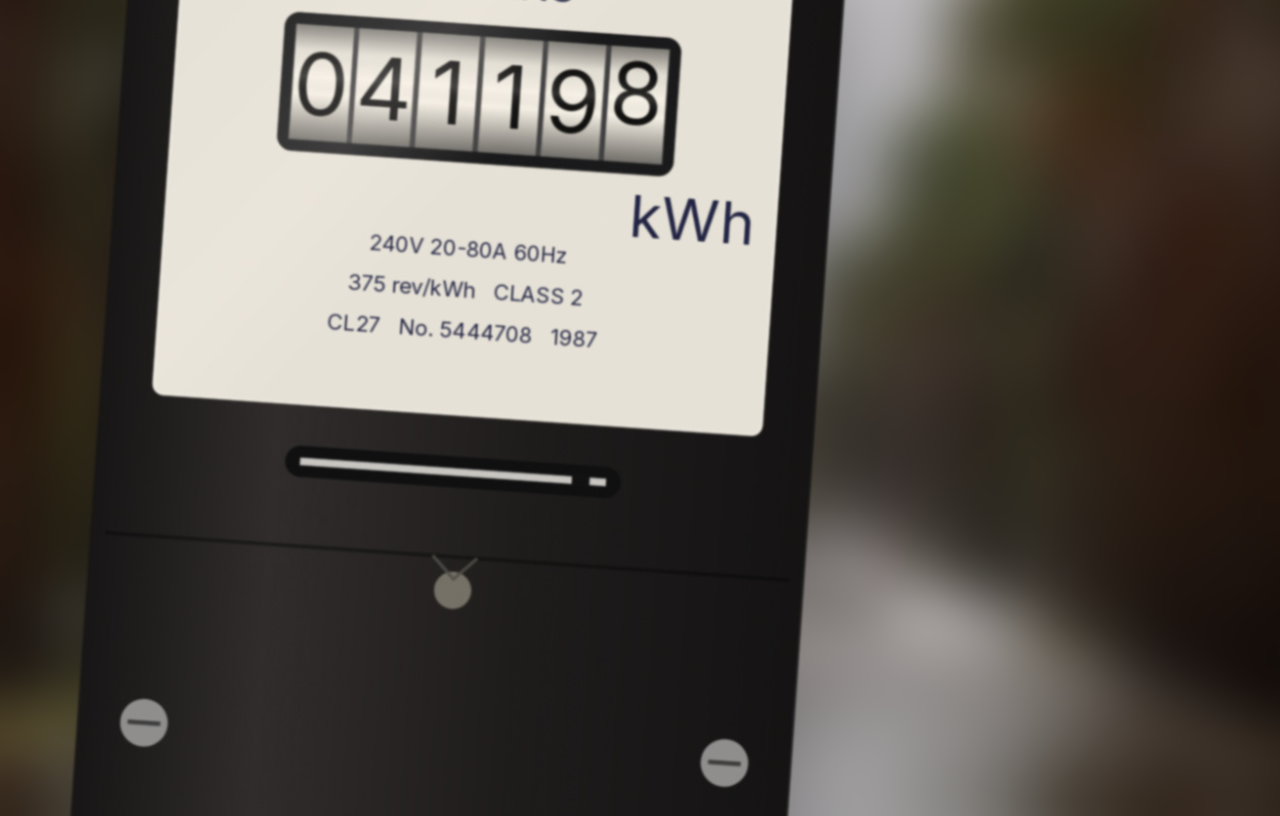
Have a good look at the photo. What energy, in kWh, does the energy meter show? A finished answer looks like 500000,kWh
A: 41198,kWh
